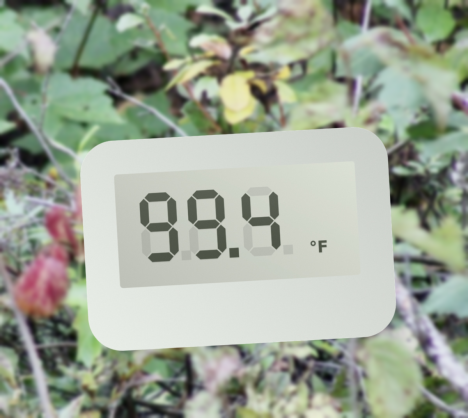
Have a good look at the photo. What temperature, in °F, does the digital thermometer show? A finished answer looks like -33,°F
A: 99.4,°F
